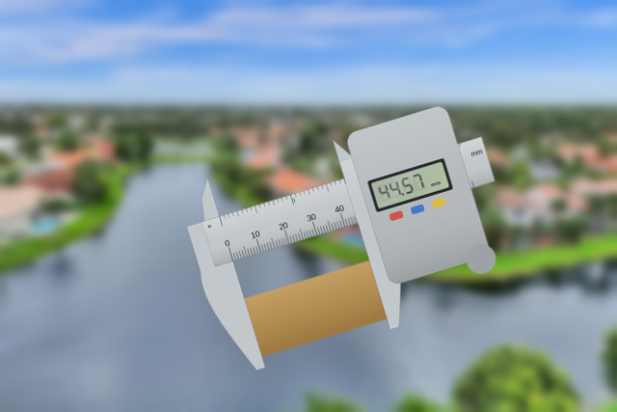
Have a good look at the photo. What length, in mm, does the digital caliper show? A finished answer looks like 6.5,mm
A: 44.57,mm
